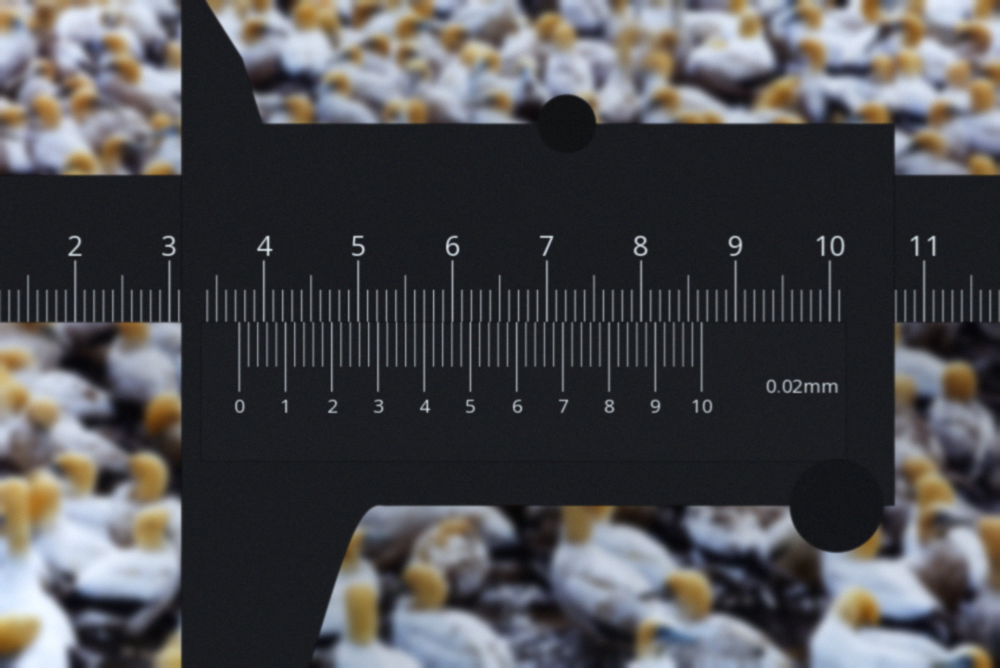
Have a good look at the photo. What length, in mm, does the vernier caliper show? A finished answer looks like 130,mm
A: 37.4,mm
